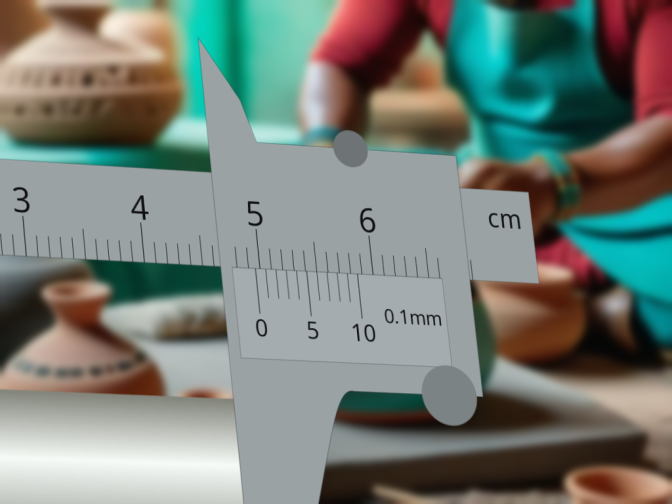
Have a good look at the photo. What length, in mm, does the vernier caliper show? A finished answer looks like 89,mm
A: 49.6,mm
